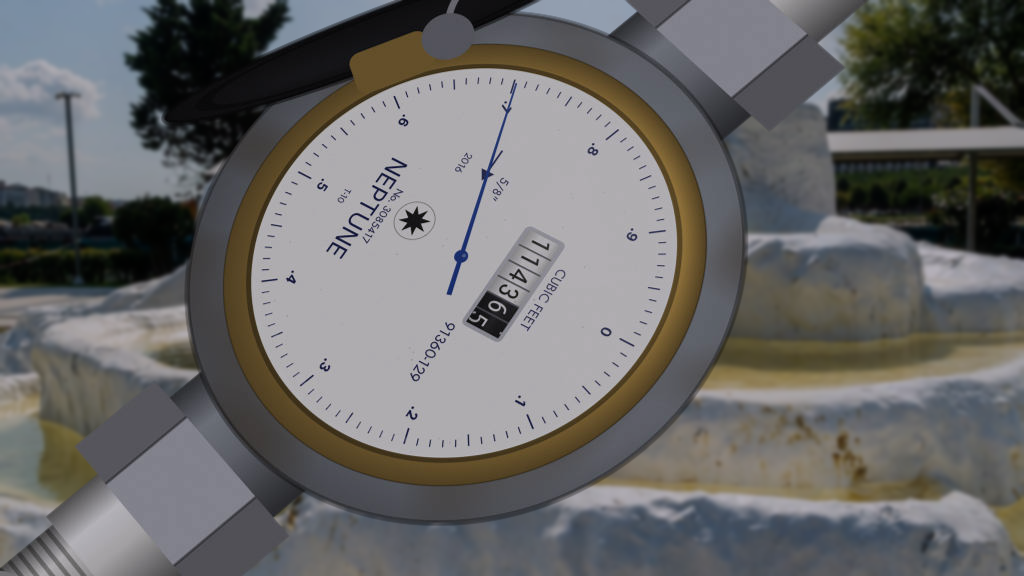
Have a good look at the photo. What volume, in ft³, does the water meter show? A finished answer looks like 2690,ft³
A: 114364.70,ft³
